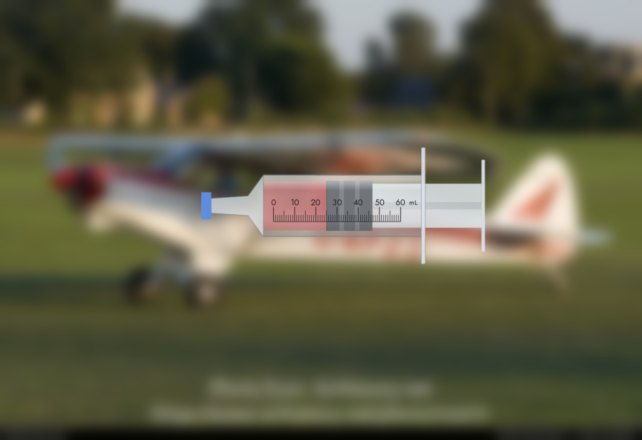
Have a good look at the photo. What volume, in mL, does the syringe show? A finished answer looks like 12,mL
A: 25,mL
